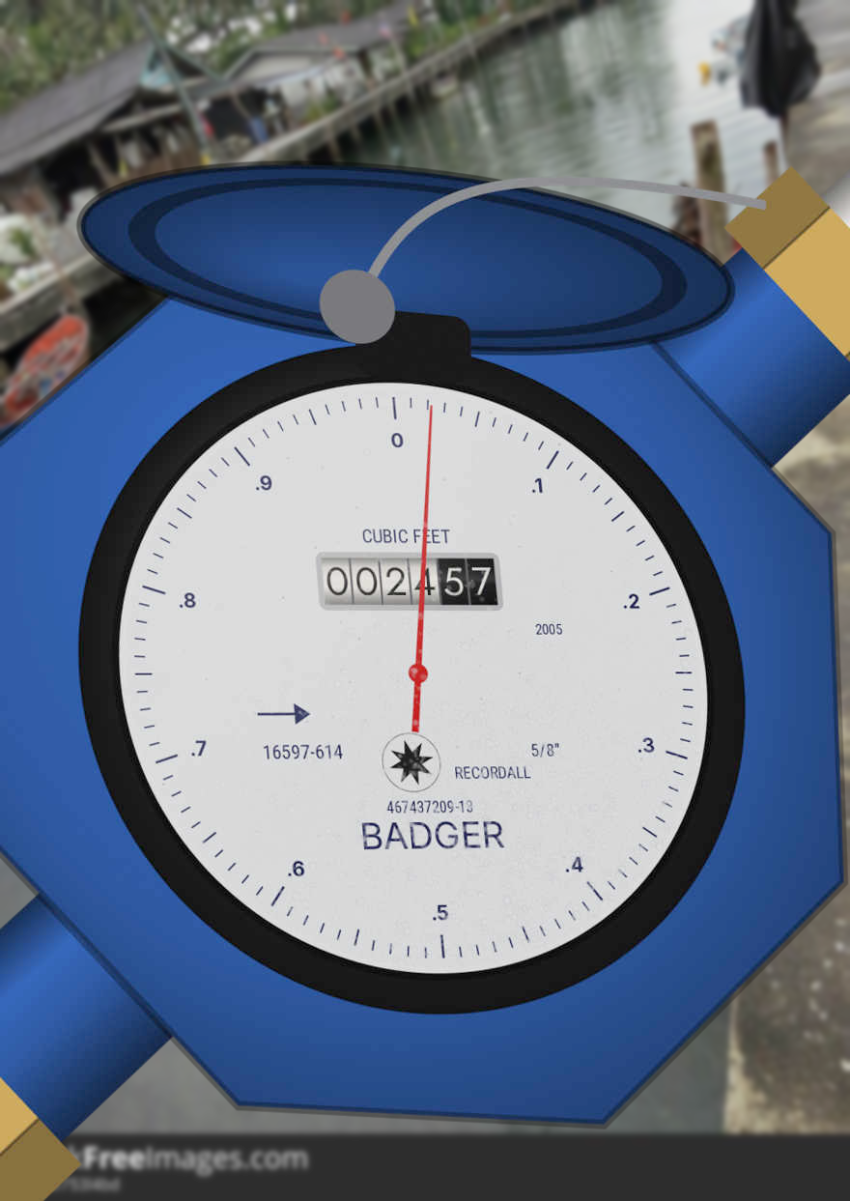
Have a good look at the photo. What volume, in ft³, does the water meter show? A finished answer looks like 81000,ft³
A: 2457.02,ft³
